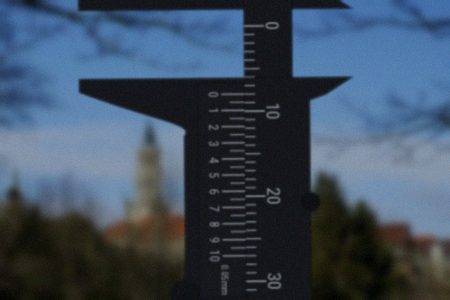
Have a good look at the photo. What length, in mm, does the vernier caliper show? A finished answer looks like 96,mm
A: 8.0,mm
